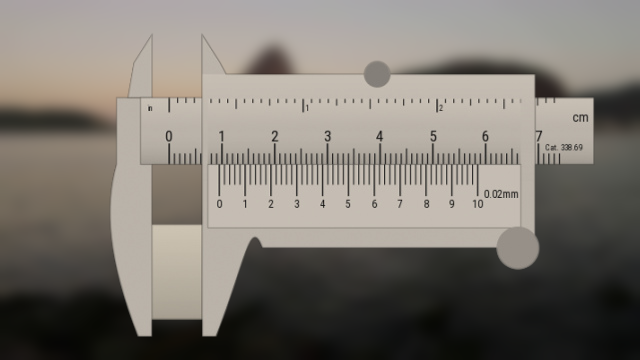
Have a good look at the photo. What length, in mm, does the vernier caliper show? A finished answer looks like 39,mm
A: 9.5,mm
